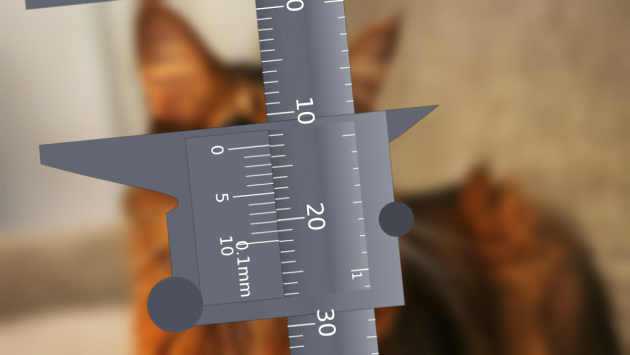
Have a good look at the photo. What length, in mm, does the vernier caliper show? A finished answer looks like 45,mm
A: 12.9,mm
